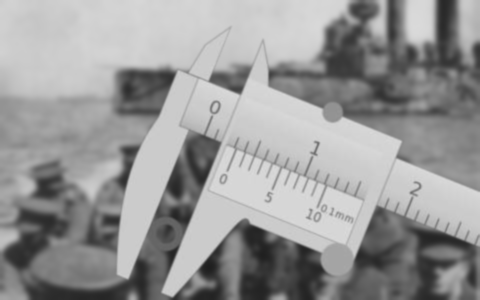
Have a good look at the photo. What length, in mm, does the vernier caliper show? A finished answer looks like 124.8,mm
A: 3.2,mm
